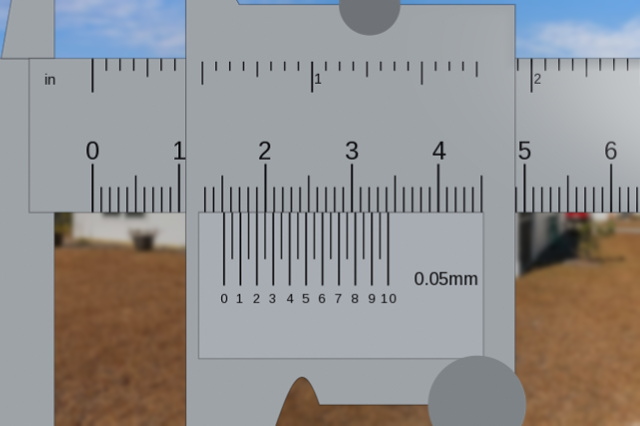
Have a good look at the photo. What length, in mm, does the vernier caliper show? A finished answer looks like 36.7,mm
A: 15.2,mm
